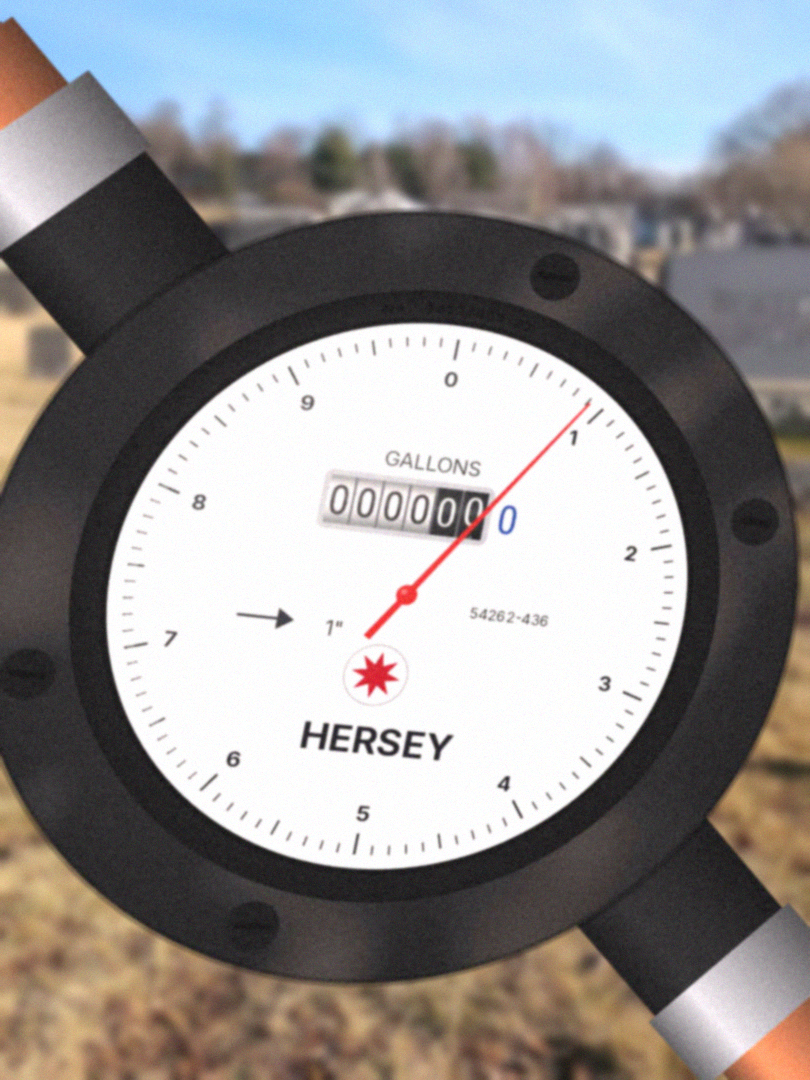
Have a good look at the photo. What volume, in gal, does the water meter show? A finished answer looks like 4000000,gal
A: 0.9,gal
